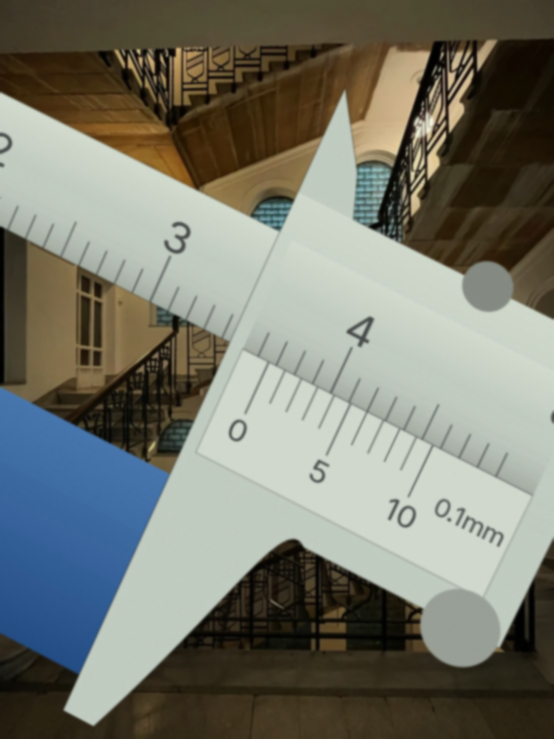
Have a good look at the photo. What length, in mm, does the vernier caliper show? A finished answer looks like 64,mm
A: 36.6,mm
